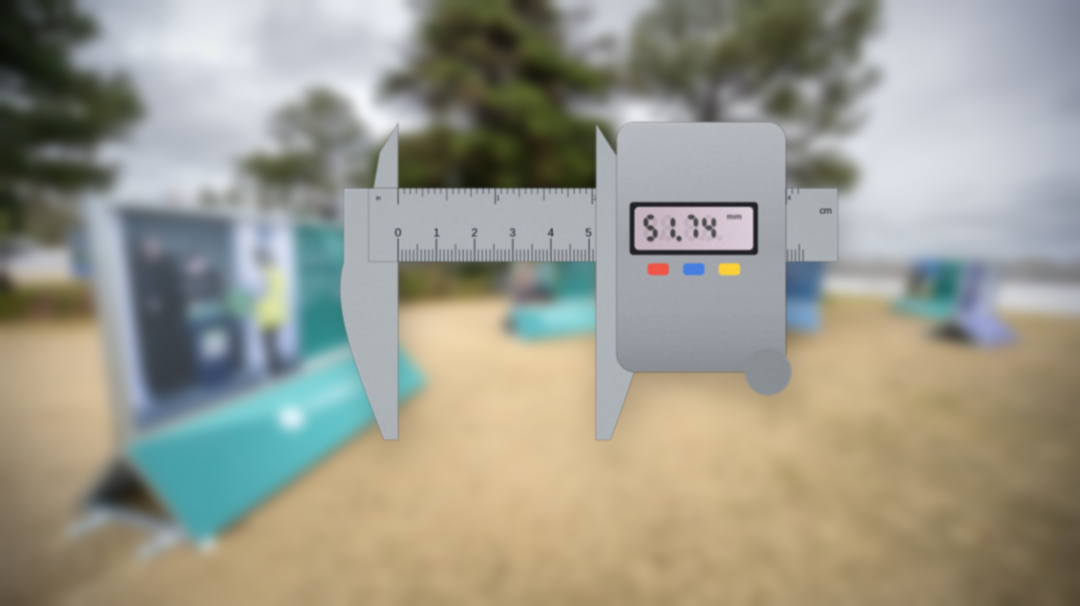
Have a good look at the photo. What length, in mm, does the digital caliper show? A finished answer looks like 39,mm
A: 51.74,mm
